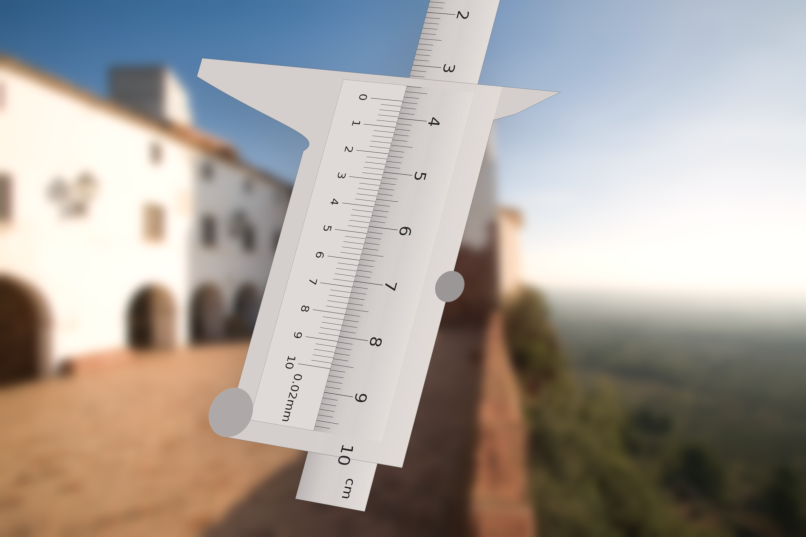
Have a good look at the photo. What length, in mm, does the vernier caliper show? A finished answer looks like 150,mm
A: 36.8,mm
